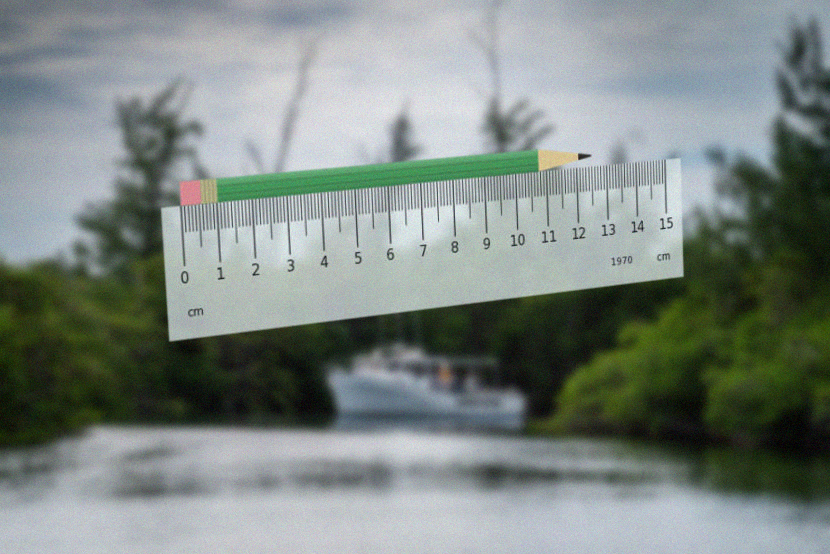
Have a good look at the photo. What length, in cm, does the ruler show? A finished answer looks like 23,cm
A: 12.5,cm
